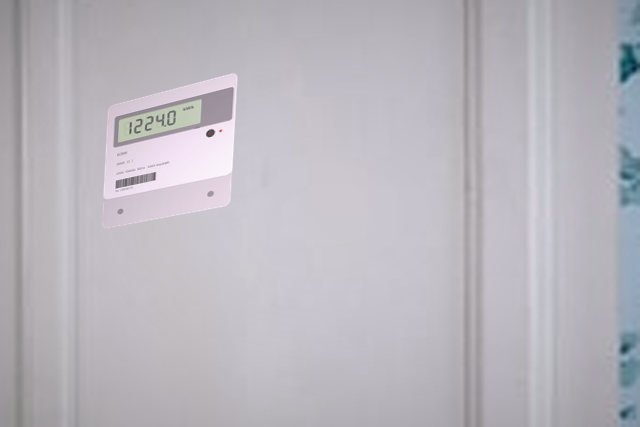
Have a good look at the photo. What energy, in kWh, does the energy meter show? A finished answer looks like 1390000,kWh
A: 1224.0,kWh
